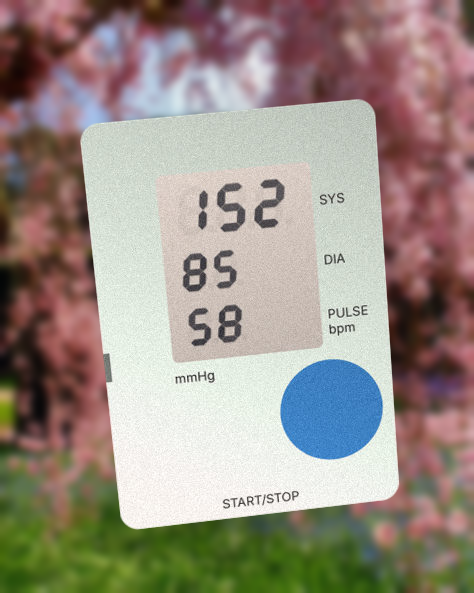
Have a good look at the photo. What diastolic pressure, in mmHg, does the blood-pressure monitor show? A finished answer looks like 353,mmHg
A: 85,mmHg
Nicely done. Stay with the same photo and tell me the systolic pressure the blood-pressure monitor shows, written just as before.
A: 152,mmHg
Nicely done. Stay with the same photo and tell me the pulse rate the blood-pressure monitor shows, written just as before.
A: 58,bpm
